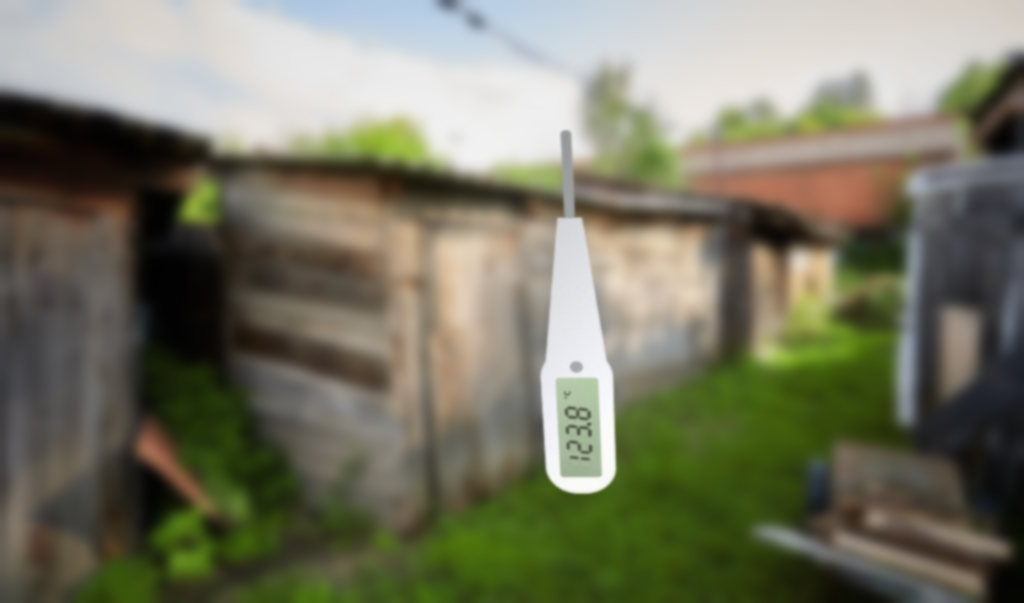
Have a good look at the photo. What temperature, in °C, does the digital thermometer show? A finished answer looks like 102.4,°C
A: 123.8,°C
